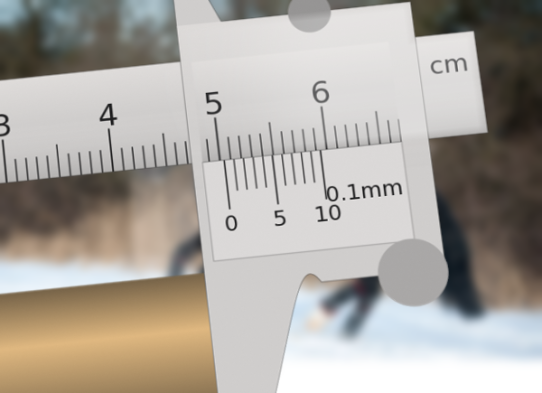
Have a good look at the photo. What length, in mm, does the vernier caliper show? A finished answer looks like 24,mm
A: 50.4,mm
